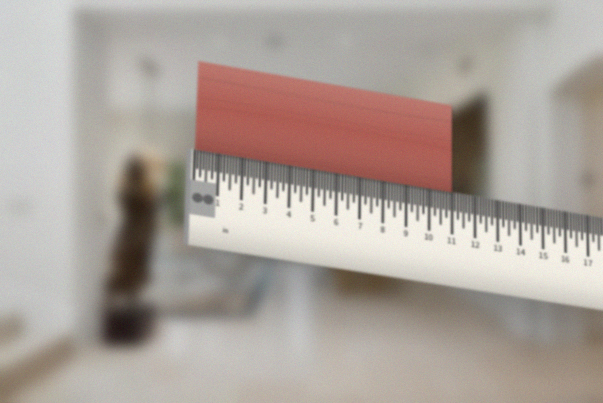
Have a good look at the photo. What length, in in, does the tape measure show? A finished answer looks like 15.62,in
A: 11,in
